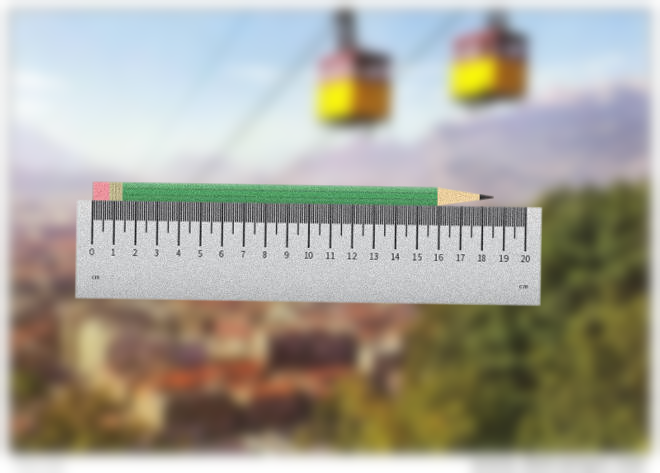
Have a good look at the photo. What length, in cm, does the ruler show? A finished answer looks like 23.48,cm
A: 18.5,cm
